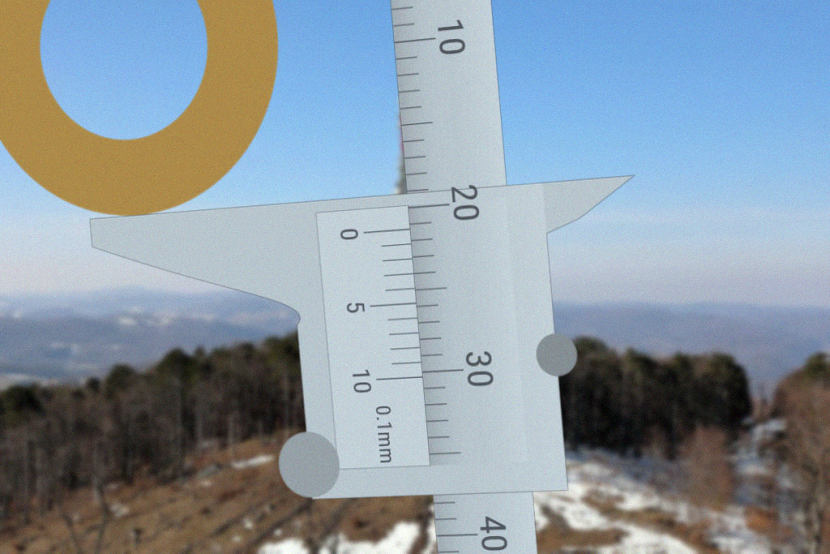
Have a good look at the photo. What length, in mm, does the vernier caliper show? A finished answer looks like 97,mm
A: 21.3,mm
